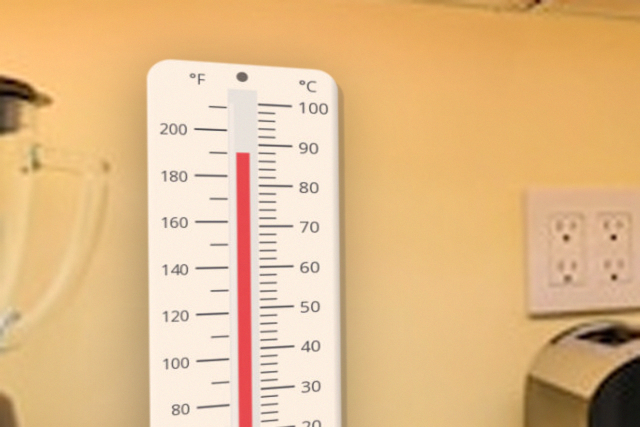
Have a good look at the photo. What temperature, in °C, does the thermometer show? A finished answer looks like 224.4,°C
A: 88,°C
